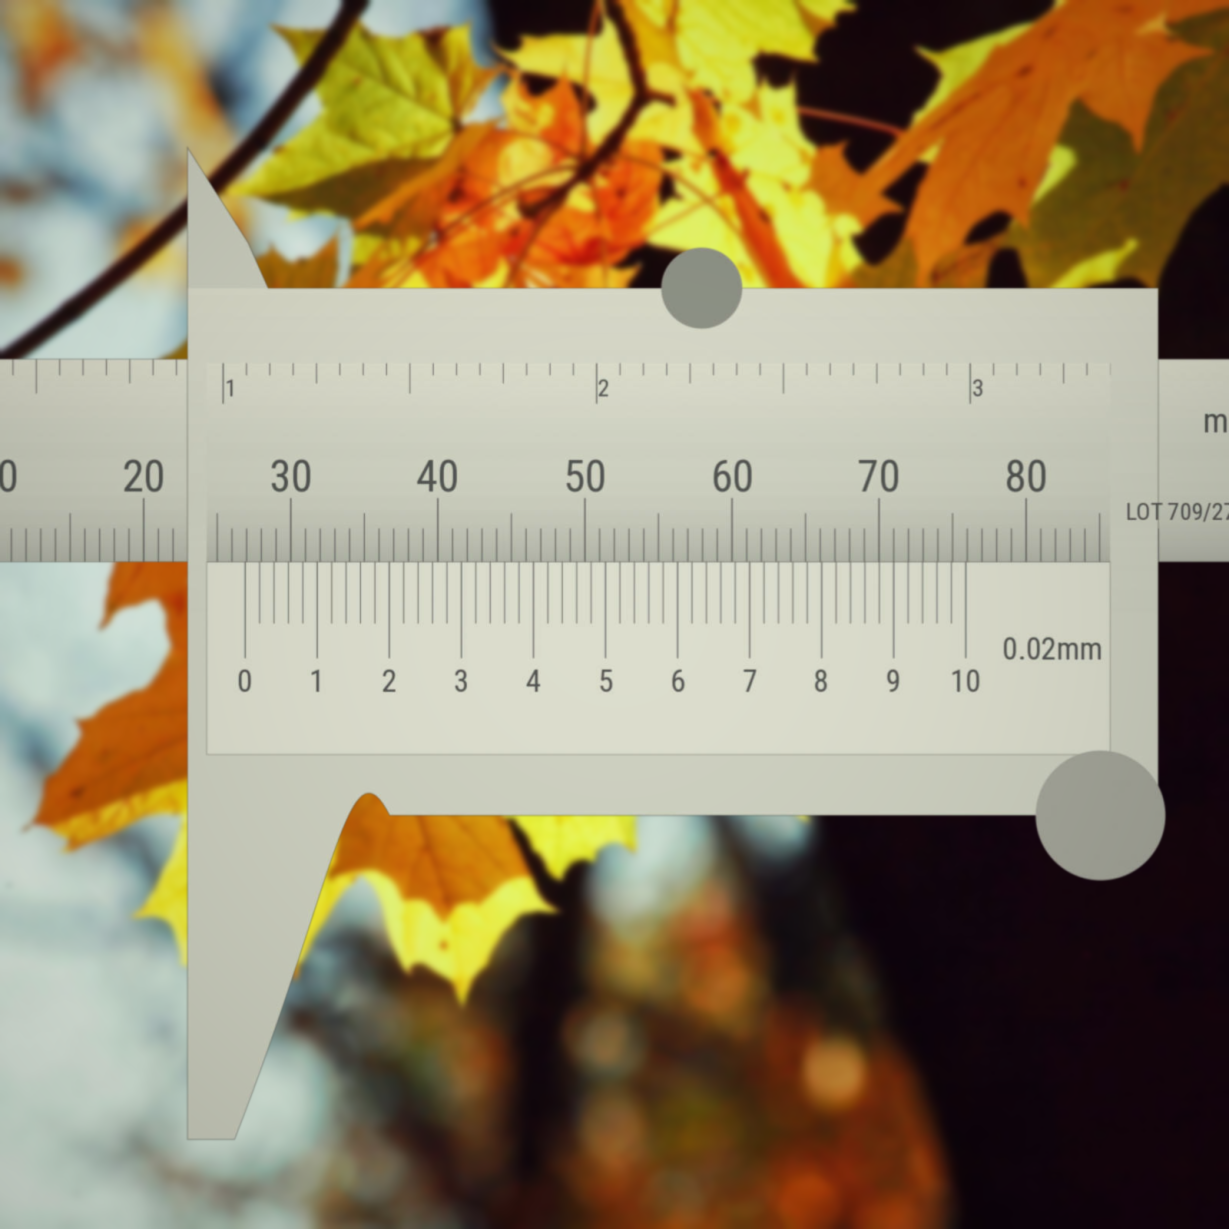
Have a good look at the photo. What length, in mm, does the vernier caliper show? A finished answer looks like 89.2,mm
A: 26.9,mm
